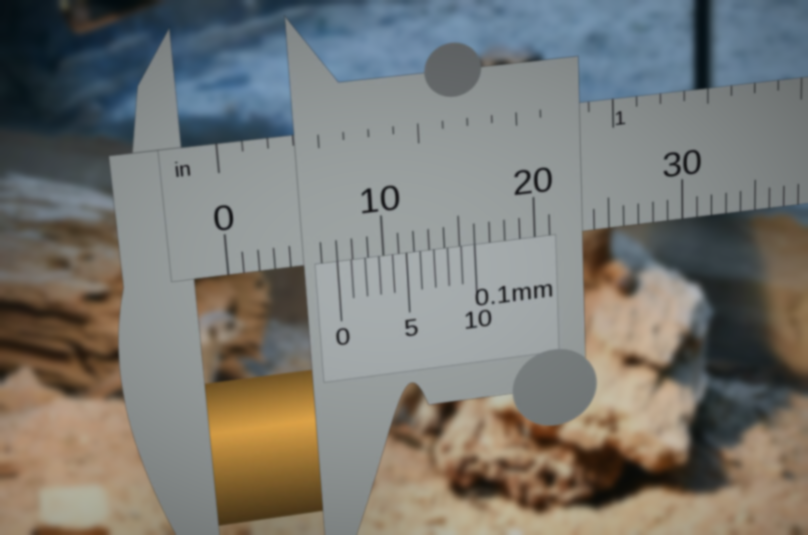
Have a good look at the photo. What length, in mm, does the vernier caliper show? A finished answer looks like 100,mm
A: 7.0,mm
